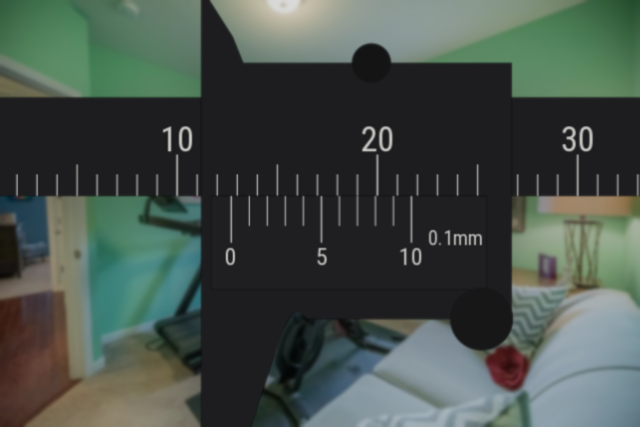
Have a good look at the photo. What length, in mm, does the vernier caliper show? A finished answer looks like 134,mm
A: 12.7,mm
